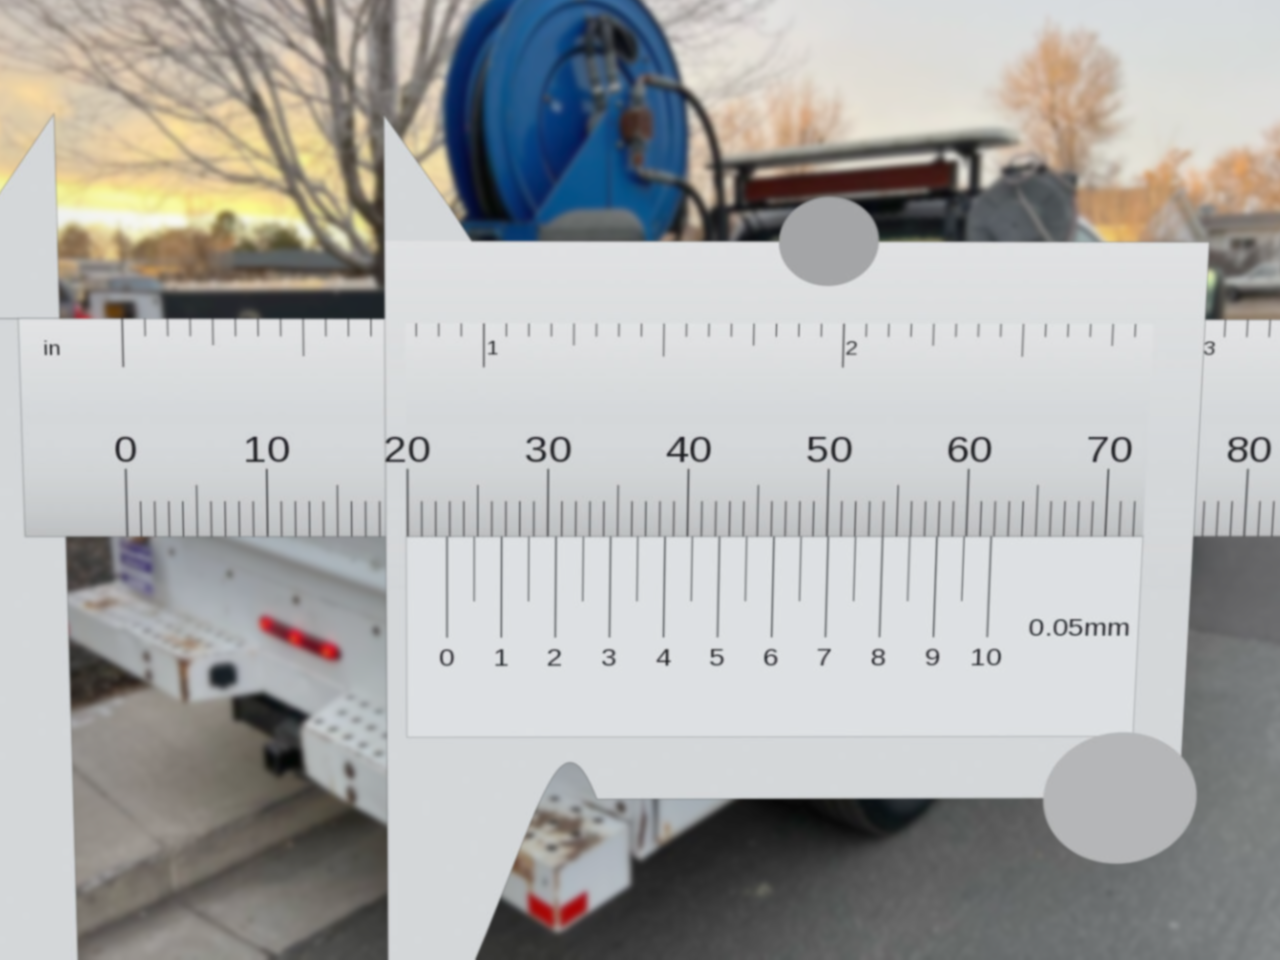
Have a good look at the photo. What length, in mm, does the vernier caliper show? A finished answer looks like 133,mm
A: 22.8,mm
